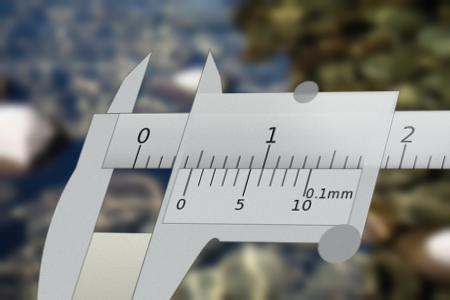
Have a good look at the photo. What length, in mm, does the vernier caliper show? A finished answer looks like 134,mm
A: 4.6,mm
